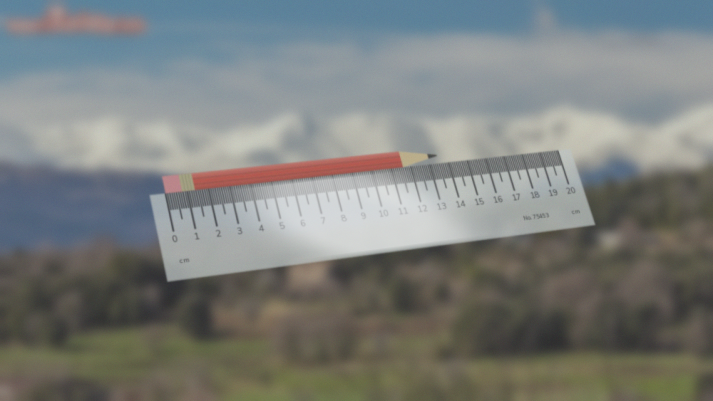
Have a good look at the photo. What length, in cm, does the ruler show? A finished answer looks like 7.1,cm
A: 13.5,cm
